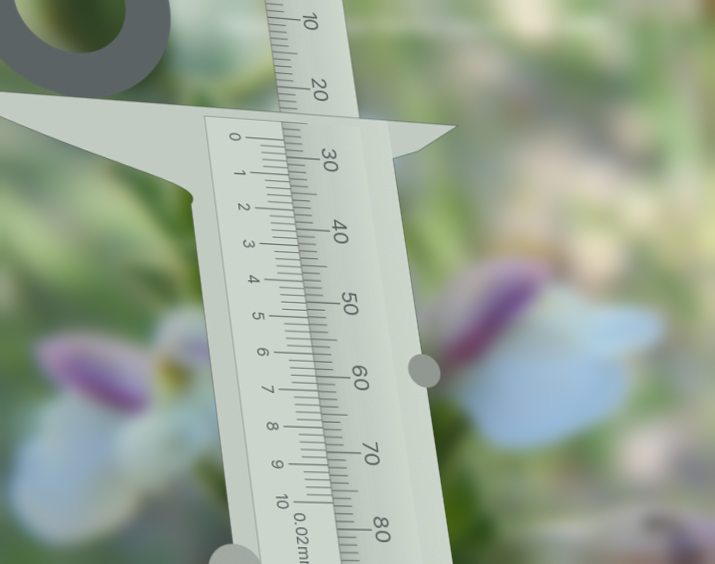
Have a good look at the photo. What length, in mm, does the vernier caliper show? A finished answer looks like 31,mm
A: 27.6,mm
